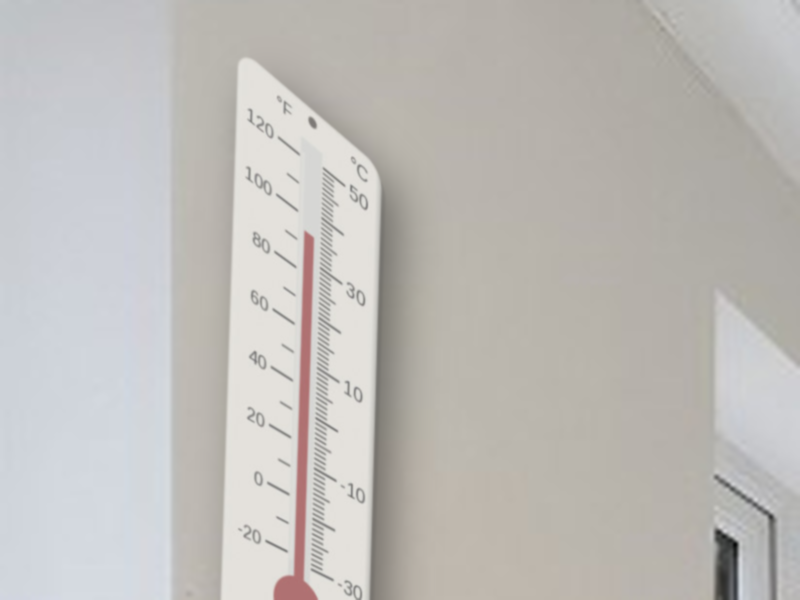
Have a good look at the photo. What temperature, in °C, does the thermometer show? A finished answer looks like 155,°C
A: 35,°C
